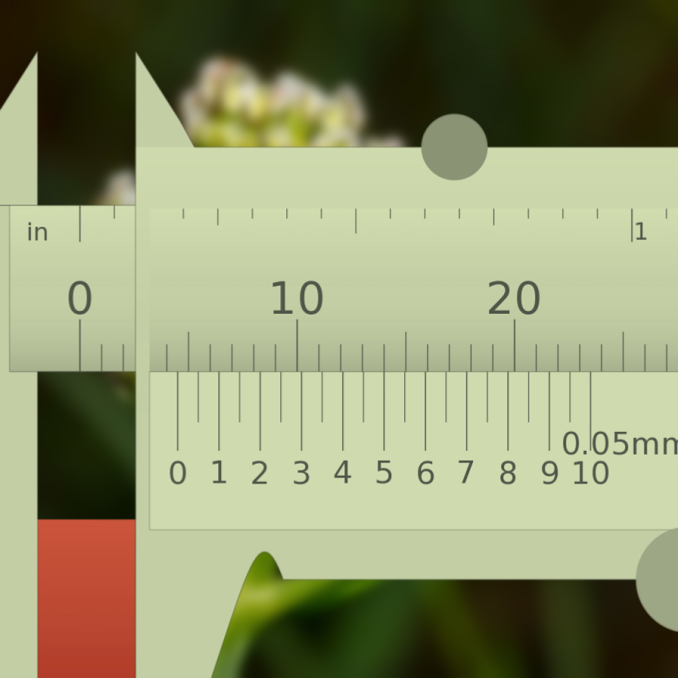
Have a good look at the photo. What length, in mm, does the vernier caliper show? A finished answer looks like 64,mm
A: 4.50,mm
